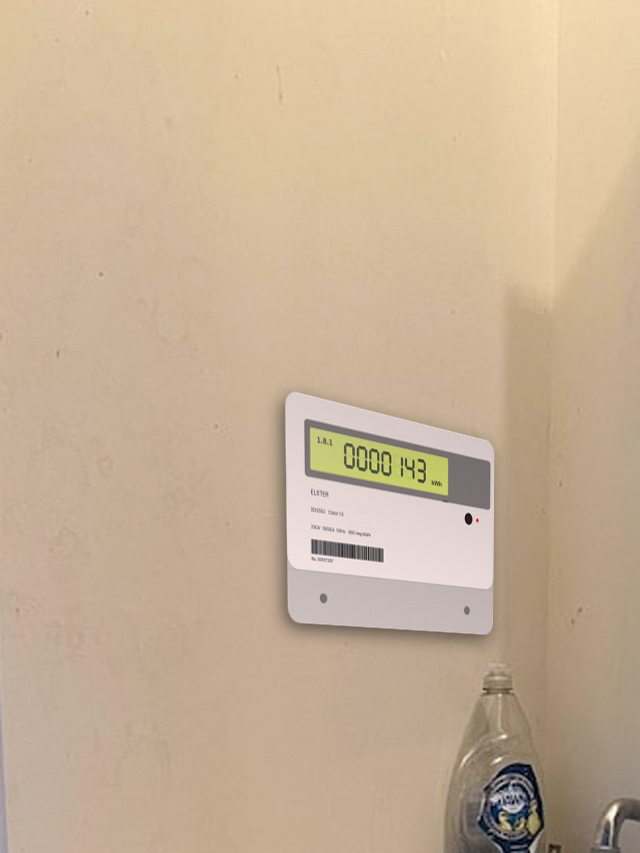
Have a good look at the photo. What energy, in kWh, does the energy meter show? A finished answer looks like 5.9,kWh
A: 143,kWh
